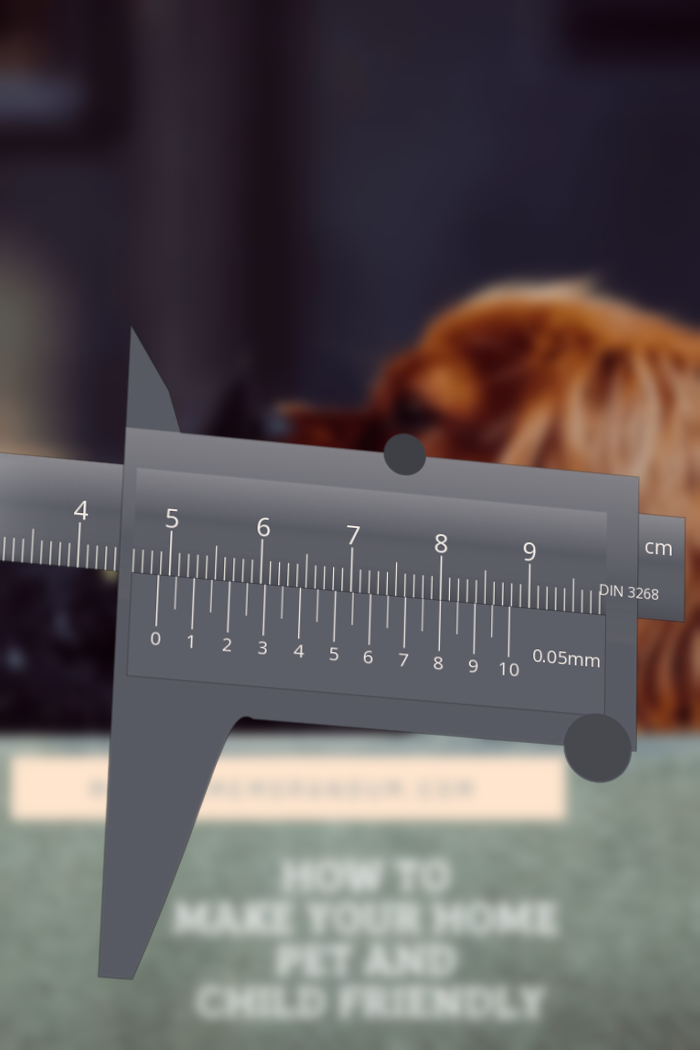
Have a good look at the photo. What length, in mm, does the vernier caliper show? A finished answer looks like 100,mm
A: 48.8,mm
